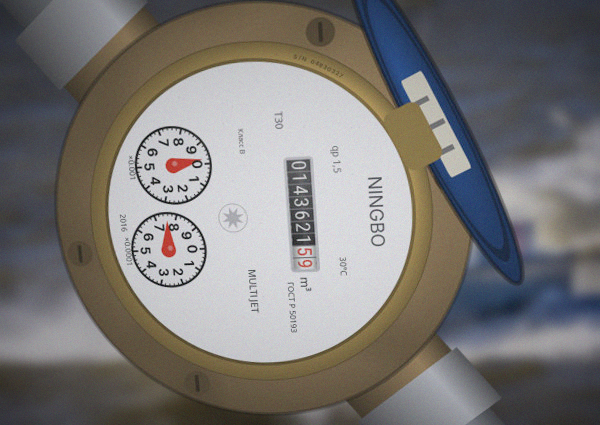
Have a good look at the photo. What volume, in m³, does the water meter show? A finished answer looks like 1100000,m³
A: 143621.5897,m³
